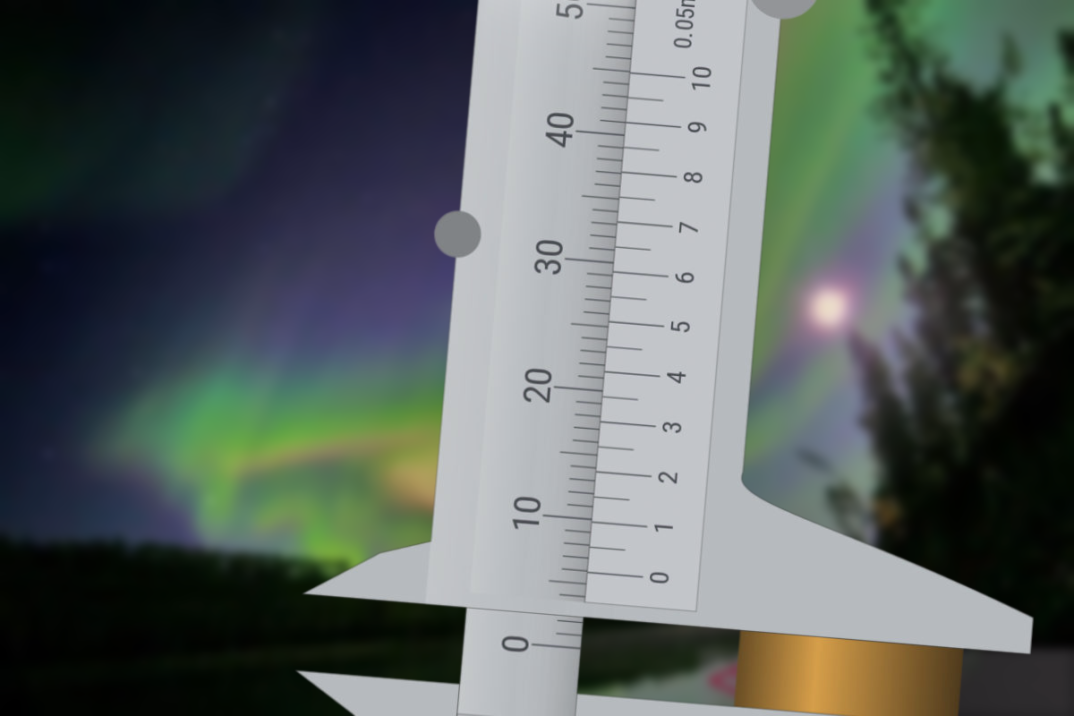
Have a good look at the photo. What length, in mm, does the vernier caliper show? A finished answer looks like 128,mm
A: 5.9,mm
